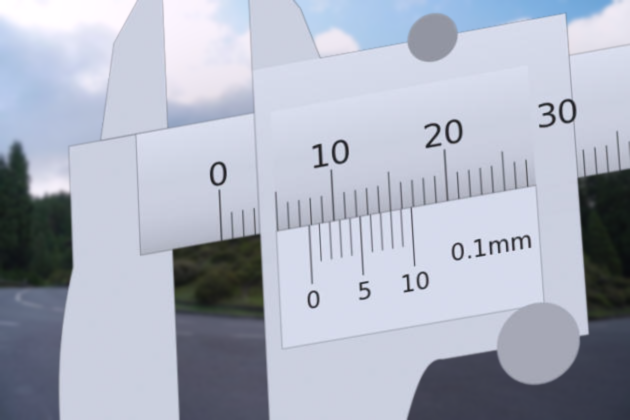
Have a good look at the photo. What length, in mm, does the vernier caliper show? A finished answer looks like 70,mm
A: 7.8,mm
